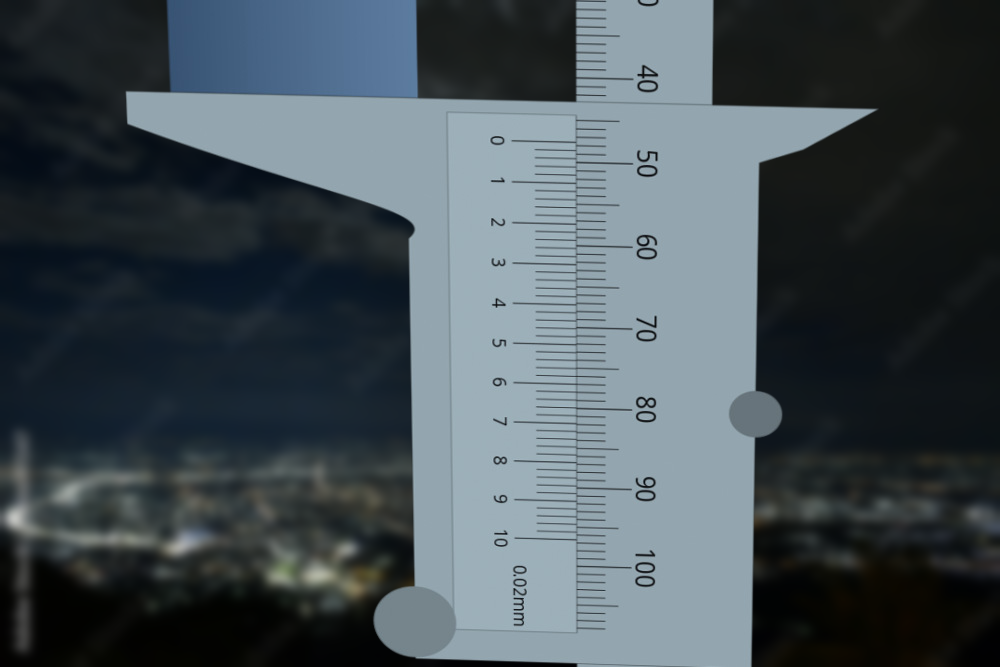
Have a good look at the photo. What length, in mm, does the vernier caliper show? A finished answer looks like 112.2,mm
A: 47.6,mm
